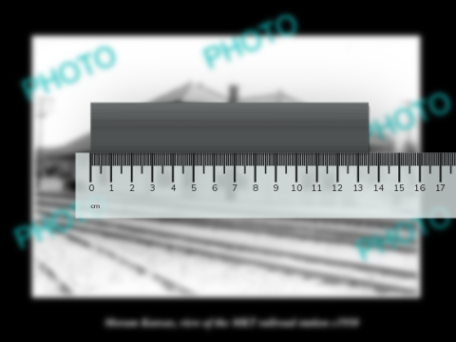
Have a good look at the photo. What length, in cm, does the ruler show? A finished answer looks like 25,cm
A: 13.5,cm
